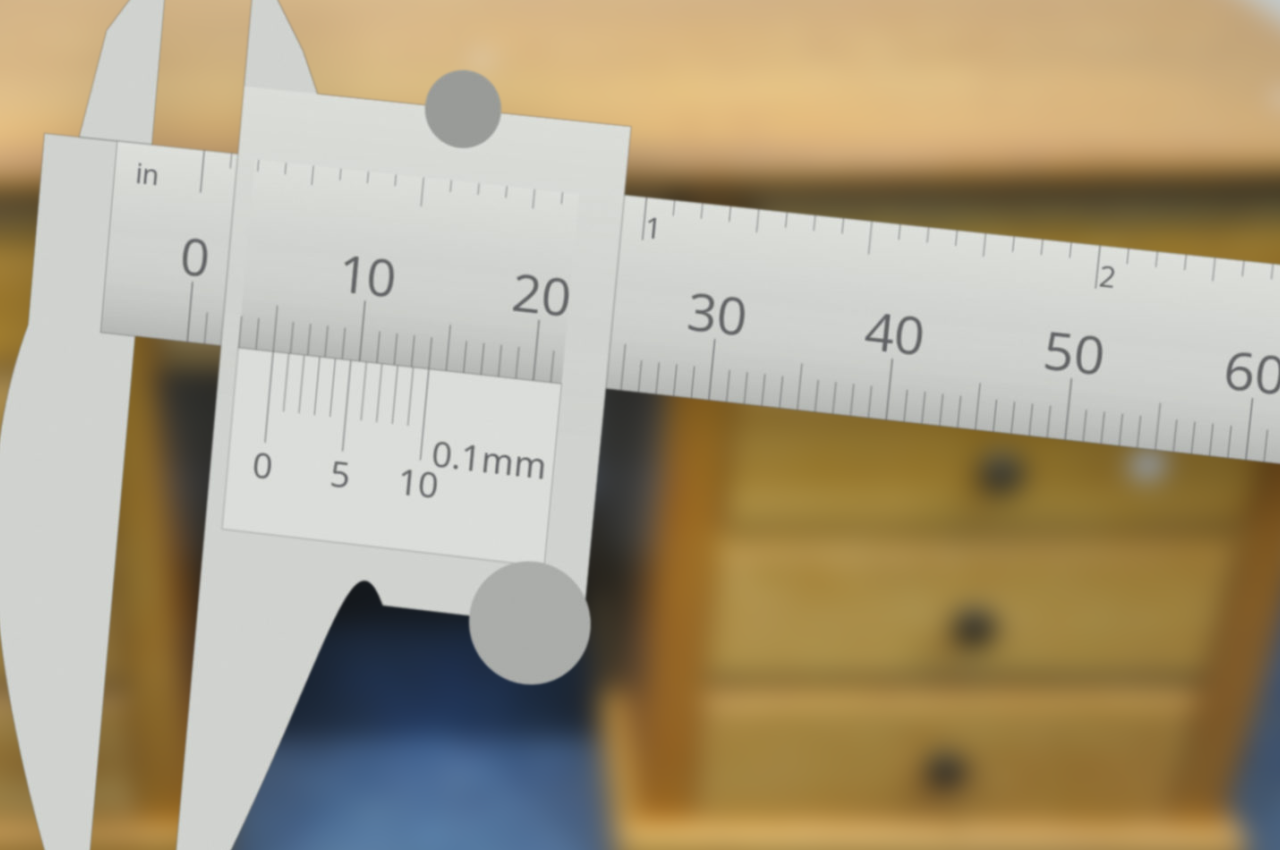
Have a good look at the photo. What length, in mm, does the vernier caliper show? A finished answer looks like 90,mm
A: 5.0,mm
